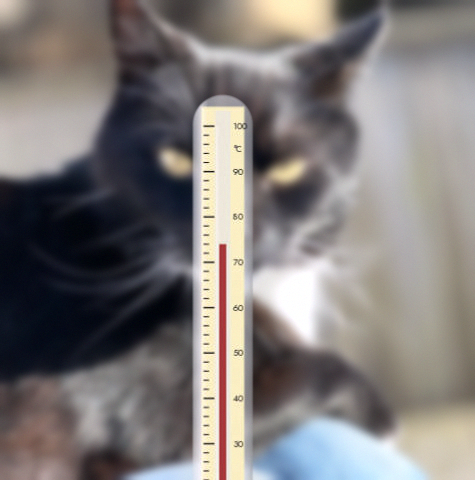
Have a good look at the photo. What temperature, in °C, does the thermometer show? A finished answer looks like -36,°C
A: 74,°C
